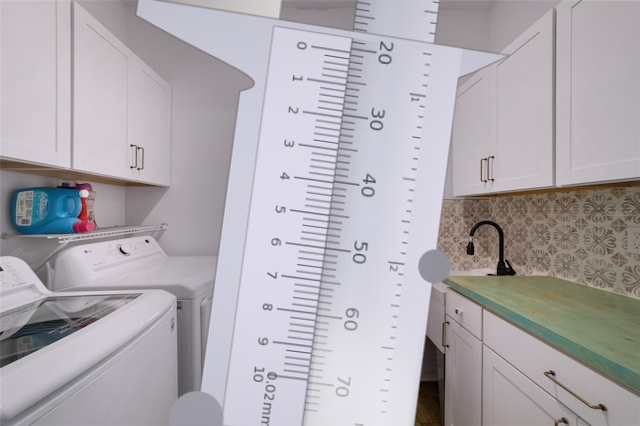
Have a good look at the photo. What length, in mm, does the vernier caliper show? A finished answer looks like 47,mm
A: 20.6,mm
